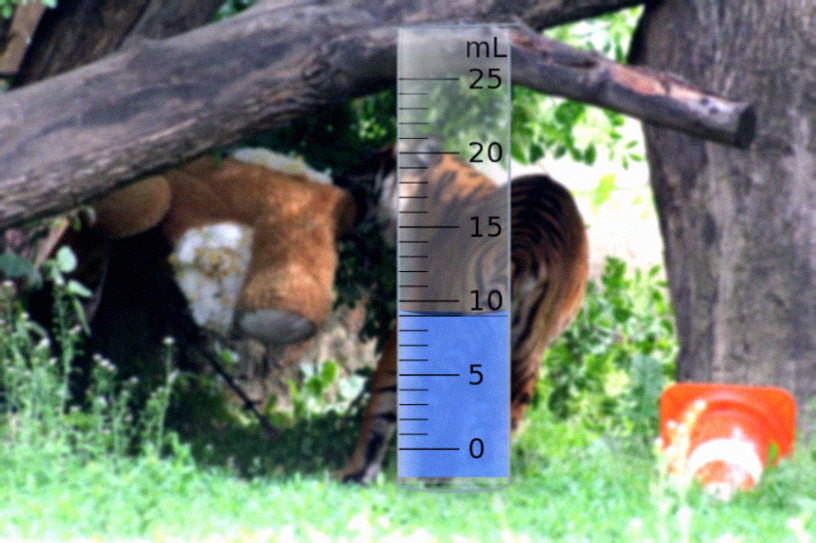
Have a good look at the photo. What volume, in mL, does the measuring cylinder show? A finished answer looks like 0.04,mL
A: 9,mL
